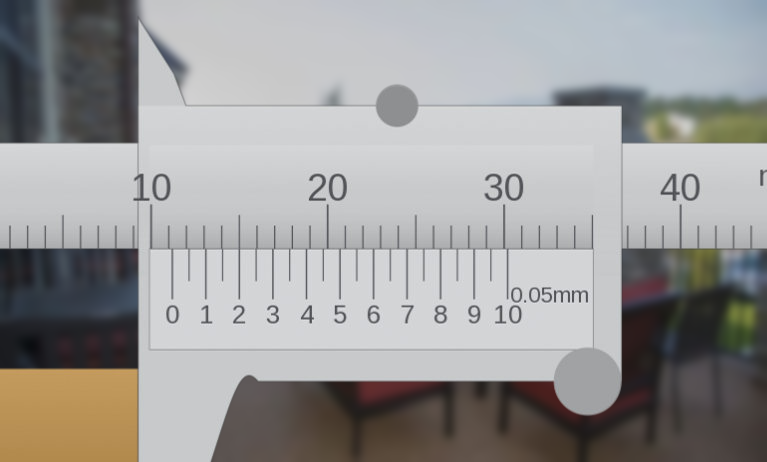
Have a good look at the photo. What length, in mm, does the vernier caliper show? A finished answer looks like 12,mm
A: 11.2,mm
